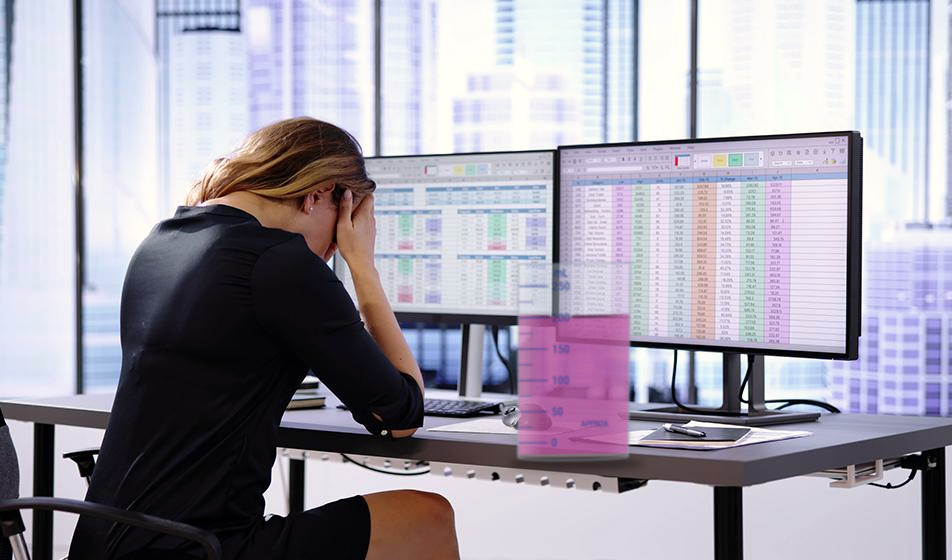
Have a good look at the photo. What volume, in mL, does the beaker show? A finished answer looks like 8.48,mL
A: 200,mL
